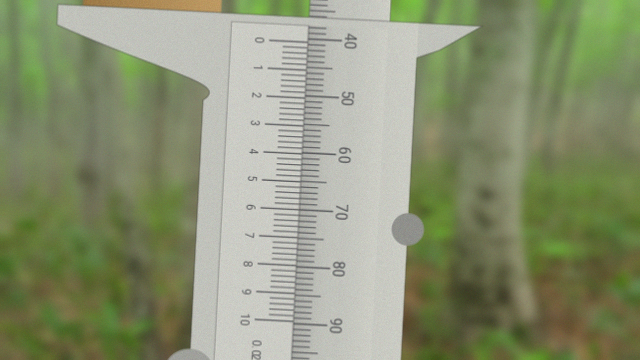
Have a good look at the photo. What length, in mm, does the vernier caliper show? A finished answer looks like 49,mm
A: 40.6,mm
